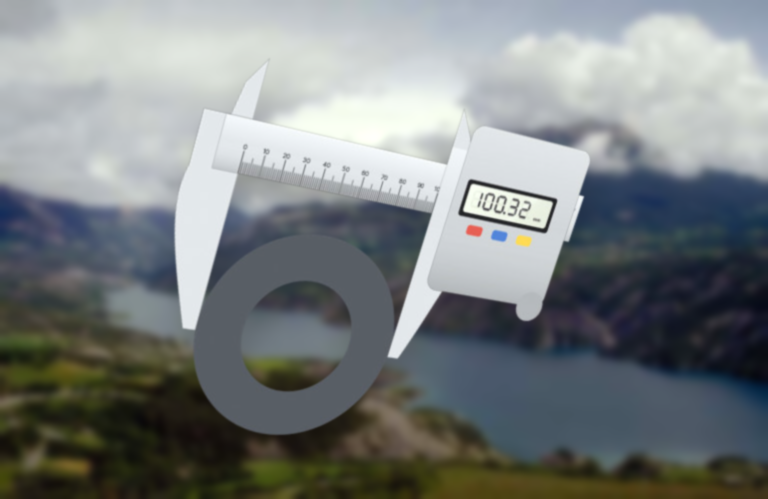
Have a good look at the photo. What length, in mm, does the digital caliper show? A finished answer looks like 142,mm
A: 100.32,mm
